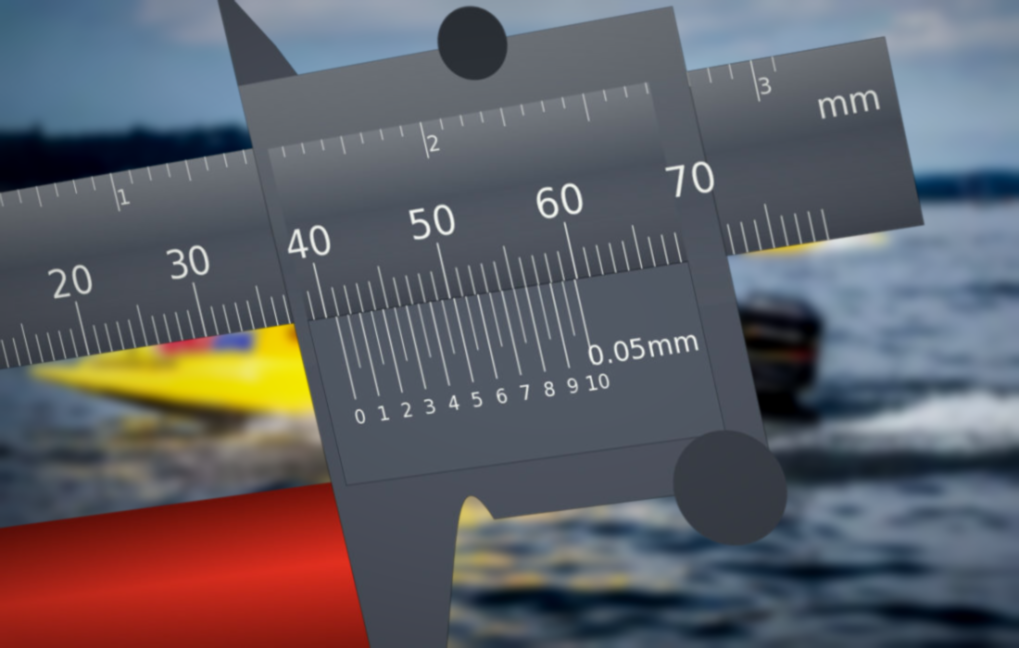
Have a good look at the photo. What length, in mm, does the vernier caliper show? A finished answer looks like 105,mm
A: 40.8,mm
